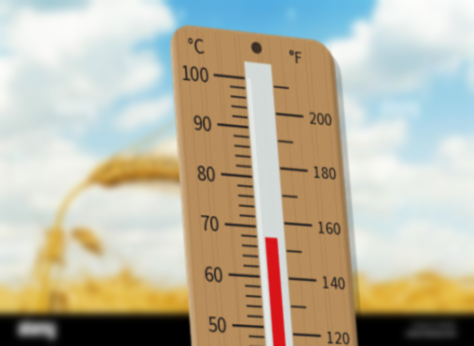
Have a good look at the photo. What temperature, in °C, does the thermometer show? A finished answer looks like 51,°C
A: 68,°C
